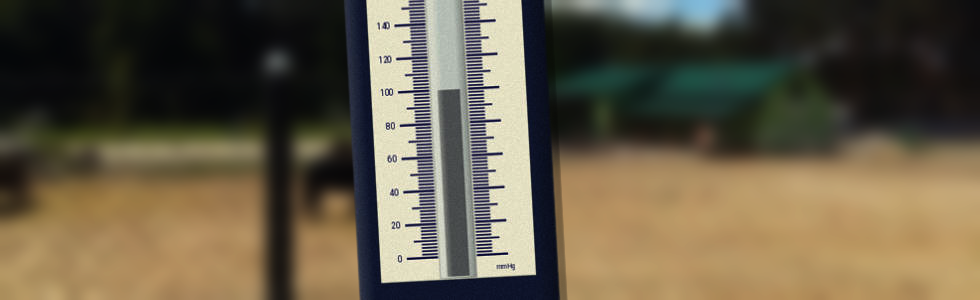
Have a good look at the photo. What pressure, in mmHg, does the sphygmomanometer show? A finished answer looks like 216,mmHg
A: 100,mmHg
